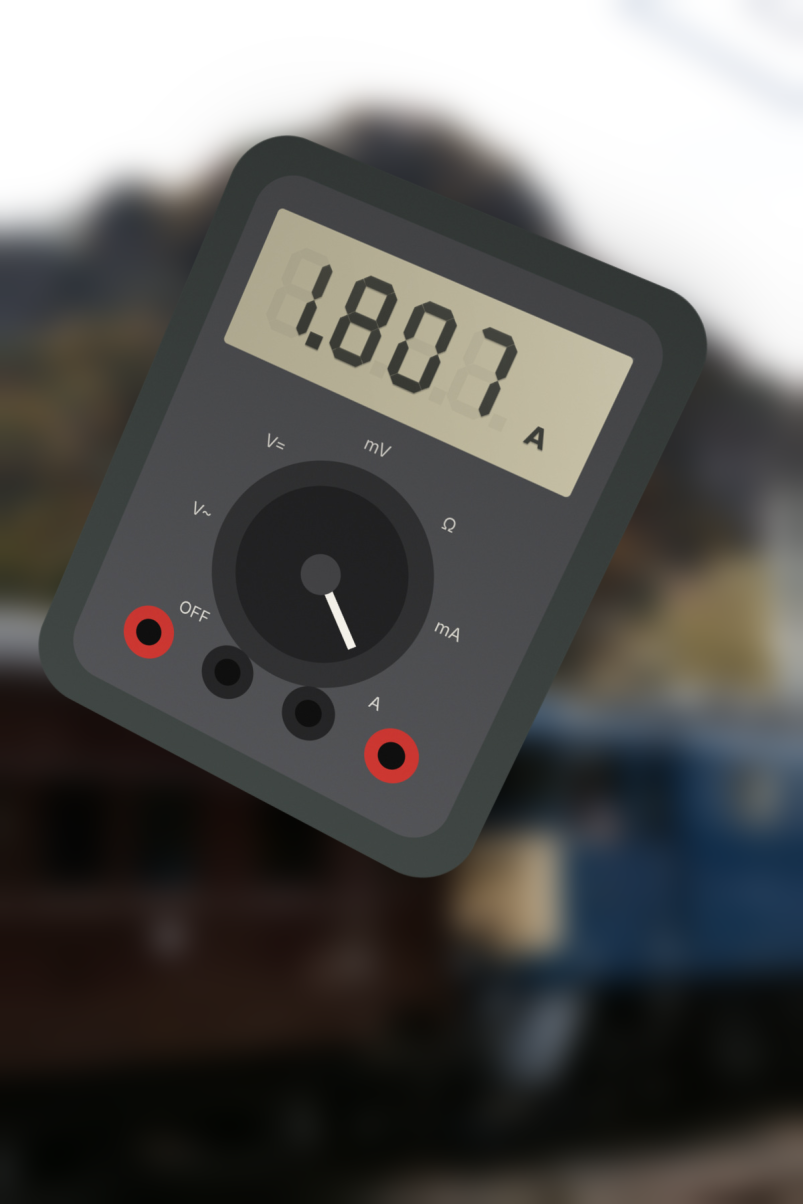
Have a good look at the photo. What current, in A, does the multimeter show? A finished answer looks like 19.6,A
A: 1.807,A
